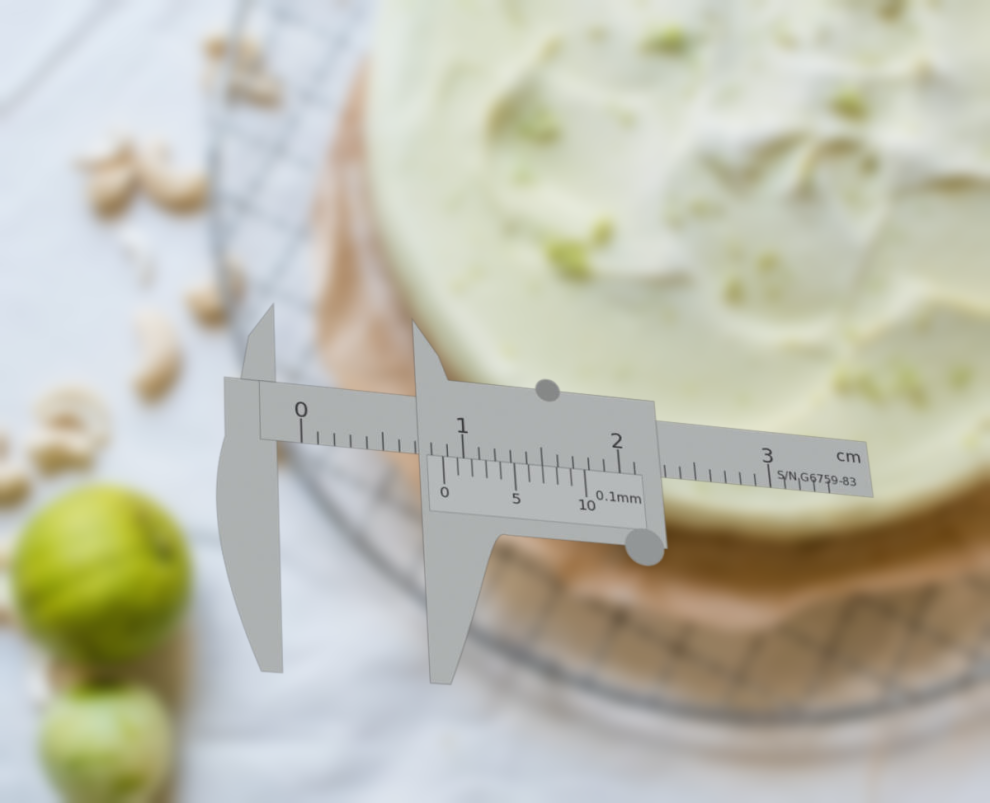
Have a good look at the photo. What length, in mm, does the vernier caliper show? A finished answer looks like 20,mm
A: 8.7,mm
